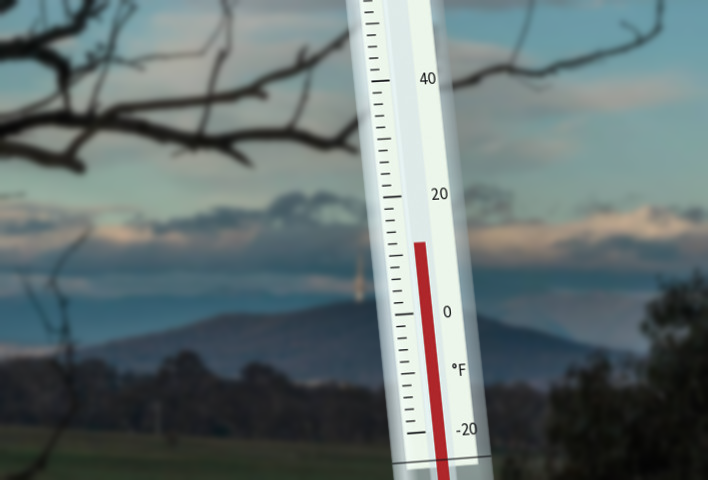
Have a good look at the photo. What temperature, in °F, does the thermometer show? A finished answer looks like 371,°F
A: 12,°F
